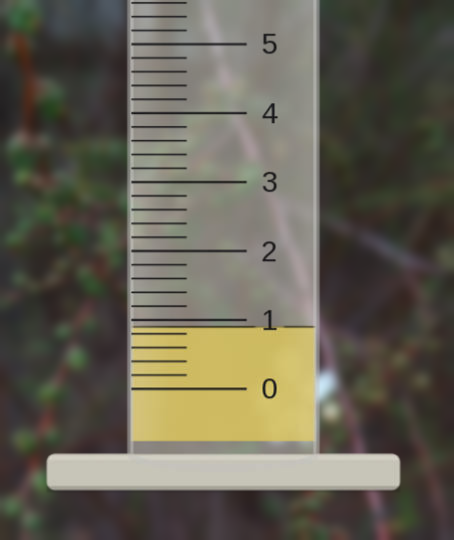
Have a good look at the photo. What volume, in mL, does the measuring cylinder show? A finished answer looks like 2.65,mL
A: 0.9,mL
